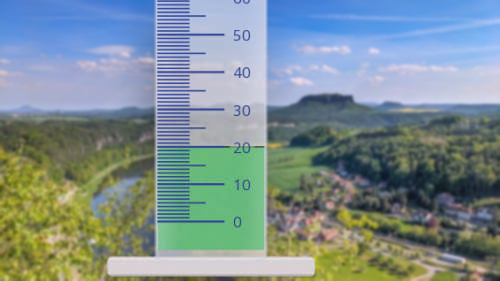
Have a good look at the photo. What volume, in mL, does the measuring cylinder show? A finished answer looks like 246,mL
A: 20,mL
